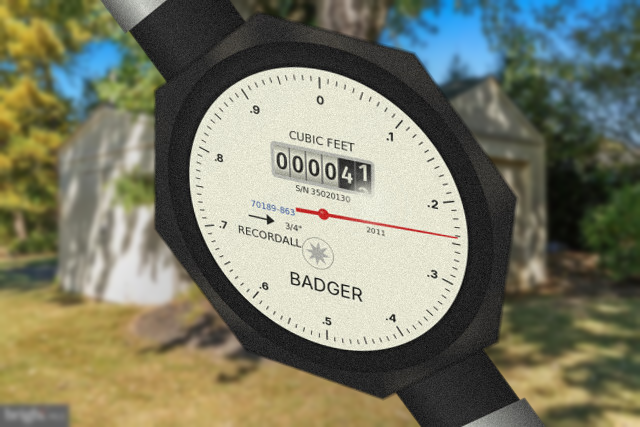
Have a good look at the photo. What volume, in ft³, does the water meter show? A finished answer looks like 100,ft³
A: 41.24,ft³
